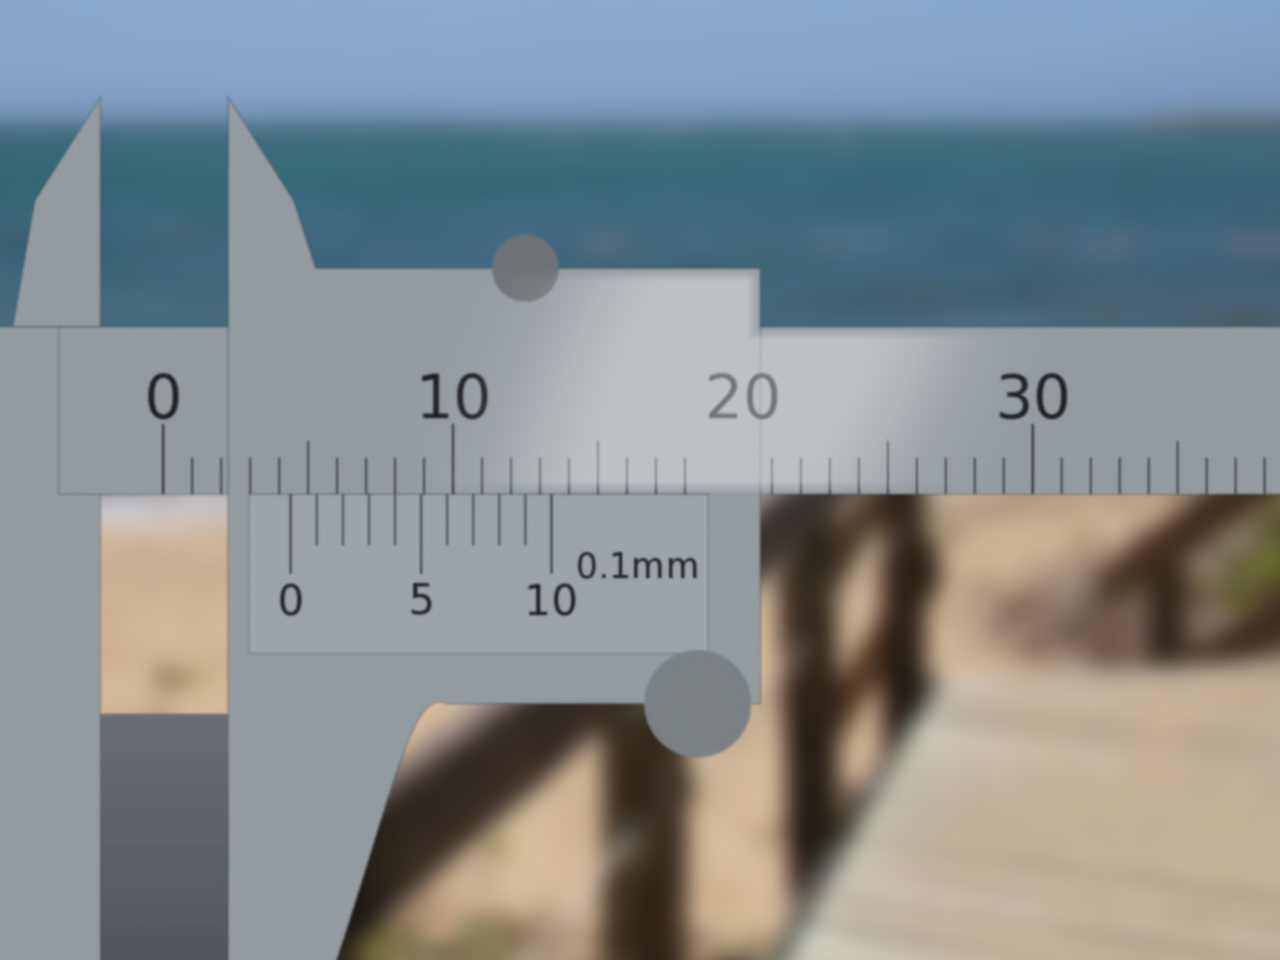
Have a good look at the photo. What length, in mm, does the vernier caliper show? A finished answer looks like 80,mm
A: 4.4,mm
